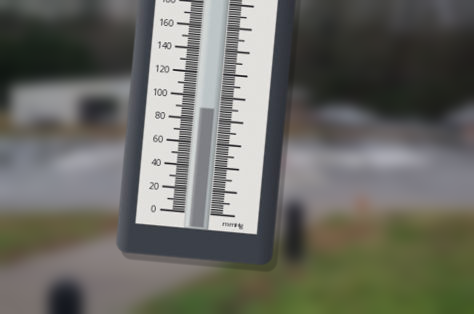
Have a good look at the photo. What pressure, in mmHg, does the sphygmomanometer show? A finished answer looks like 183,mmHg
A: 90,mmHg
